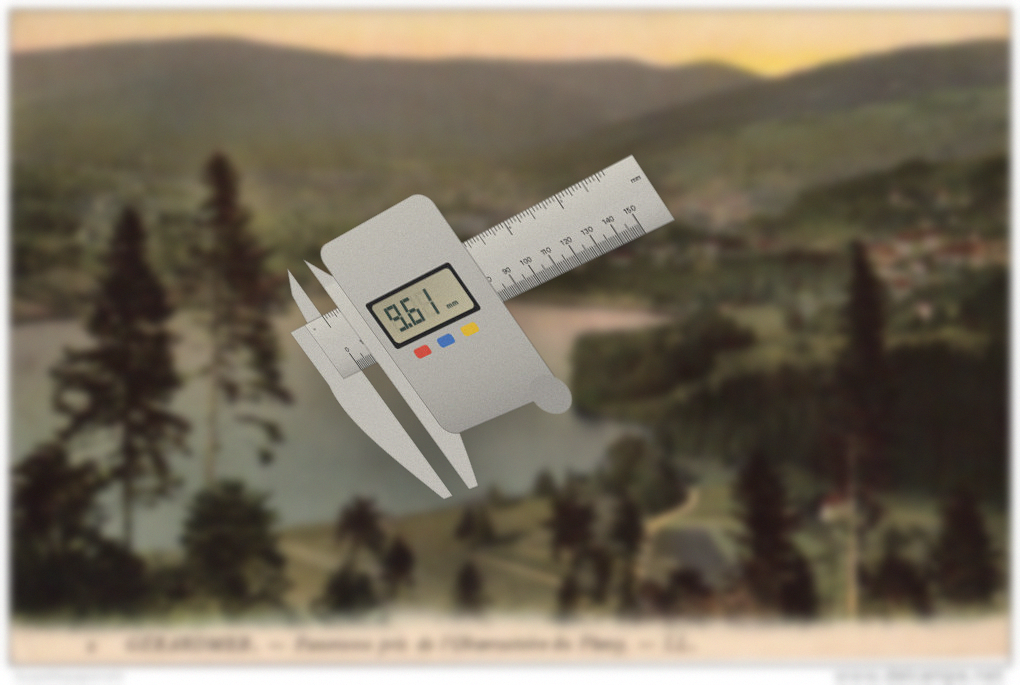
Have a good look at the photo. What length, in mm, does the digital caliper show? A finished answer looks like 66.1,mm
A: 9.61,mm
